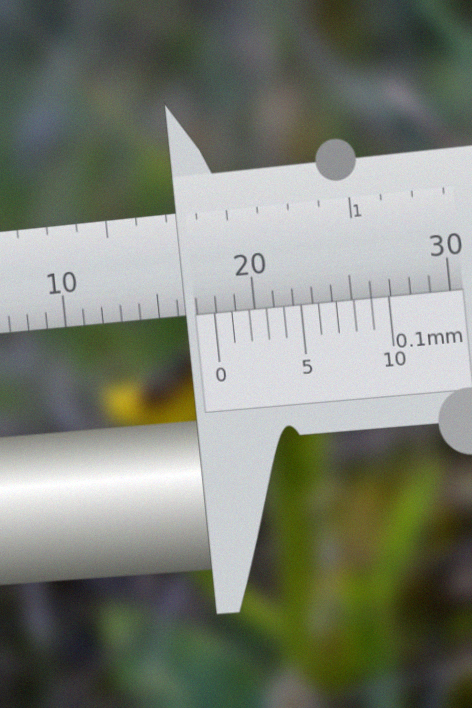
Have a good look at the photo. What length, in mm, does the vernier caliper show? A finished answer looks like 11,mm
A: 17.9,mm
